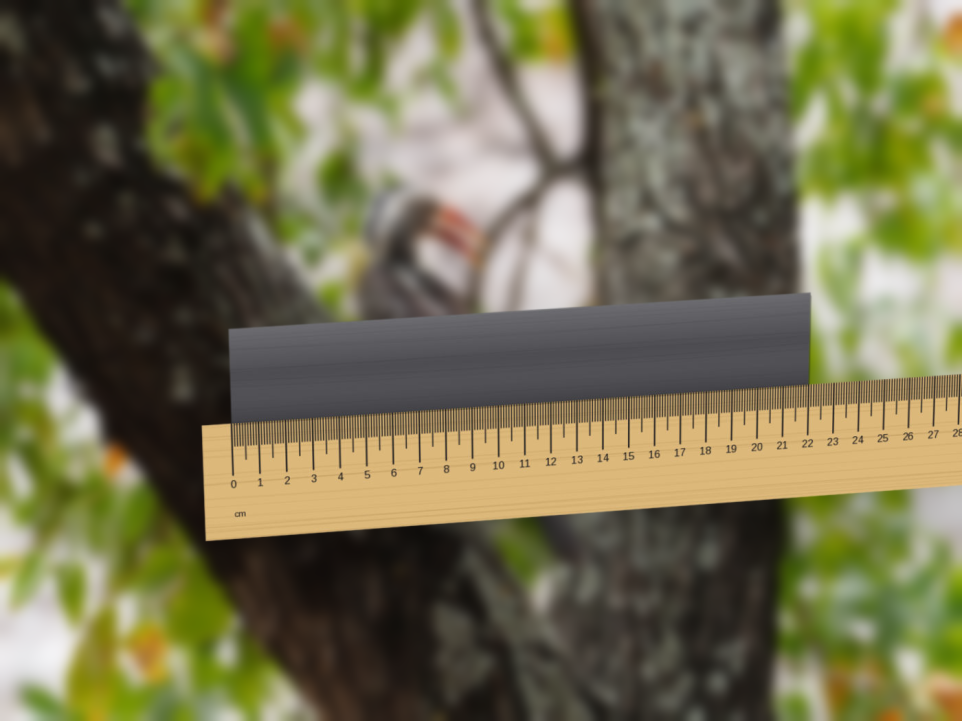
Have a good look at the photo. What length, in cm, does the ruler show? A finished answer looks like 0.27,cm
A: 22,cm
